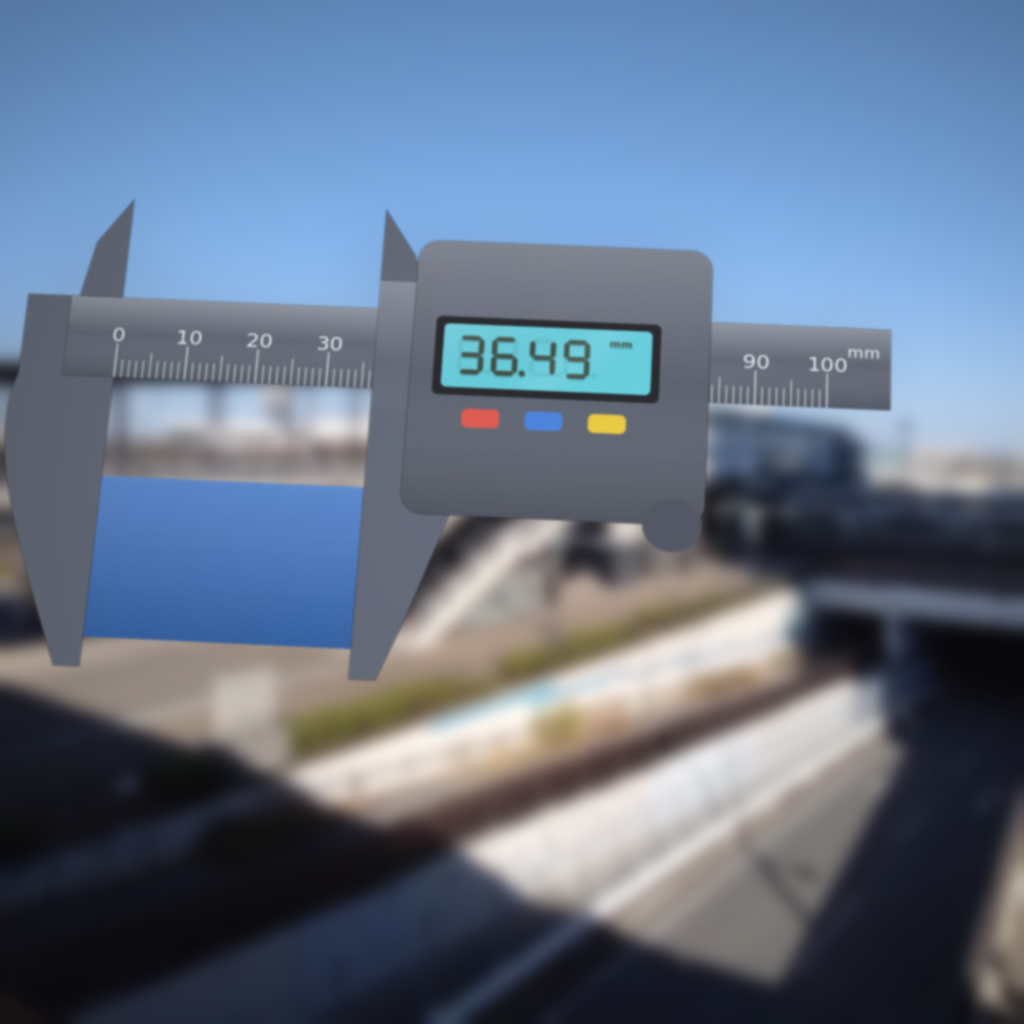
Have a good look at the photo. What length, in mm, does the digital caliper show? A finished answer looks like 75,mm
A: 36.49,mm
